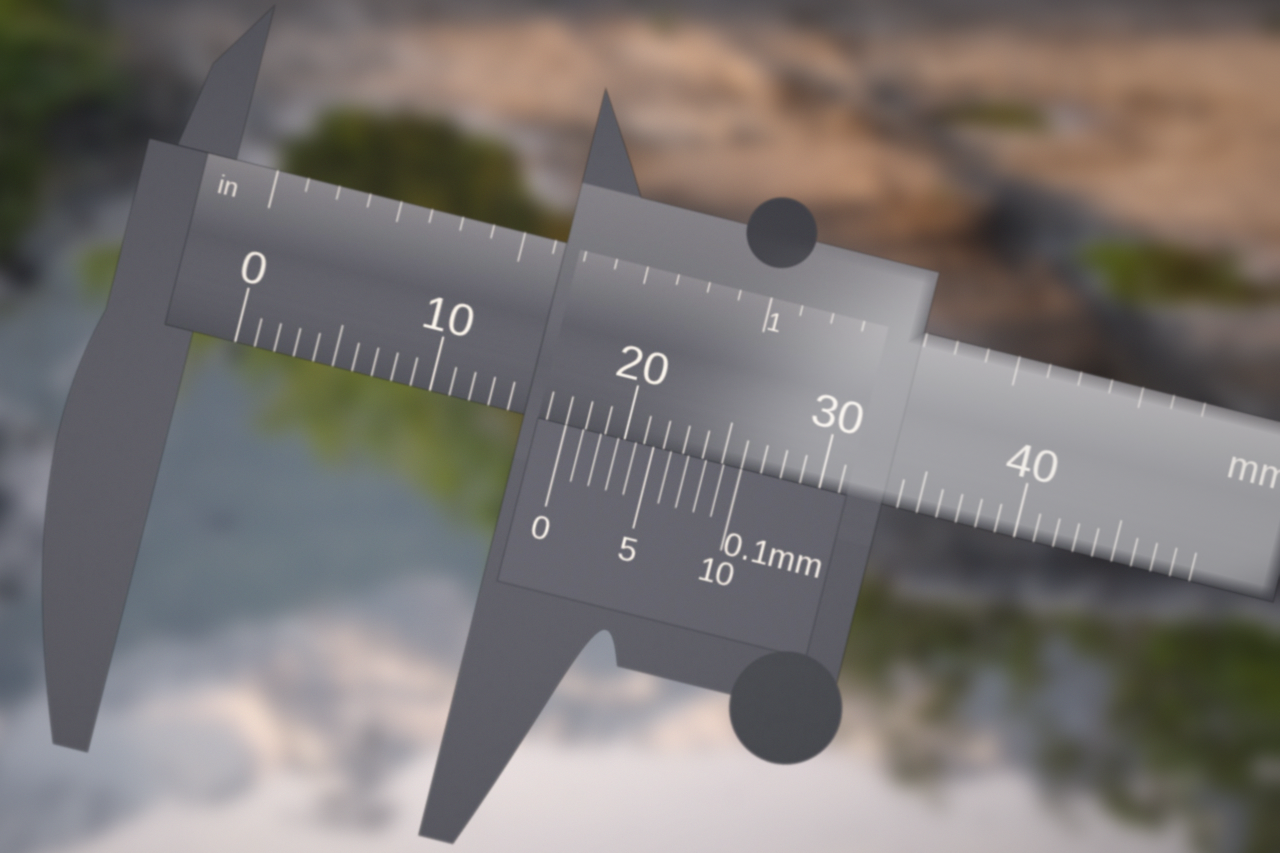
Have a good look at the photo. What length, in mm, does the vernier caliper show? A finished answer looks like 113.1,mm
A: 17.0,mm
